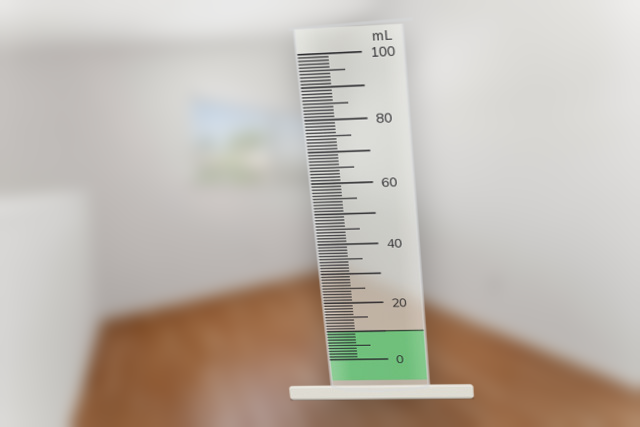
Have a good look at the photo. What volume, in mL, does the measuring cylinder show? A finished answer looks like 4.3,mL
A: 10,mL
